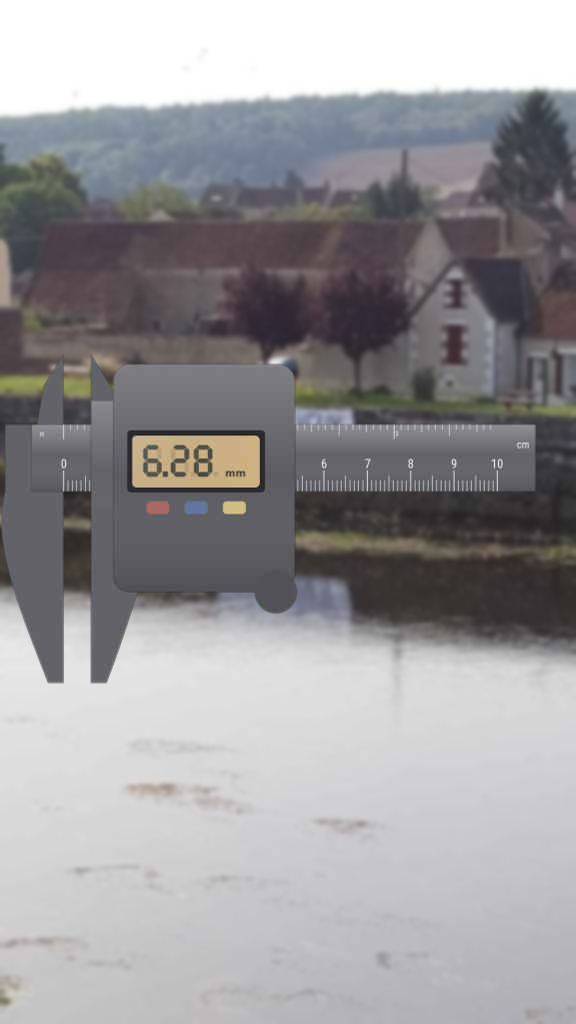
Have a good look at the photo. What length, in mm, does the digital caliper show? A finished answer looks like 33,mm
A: 6.28,mm
